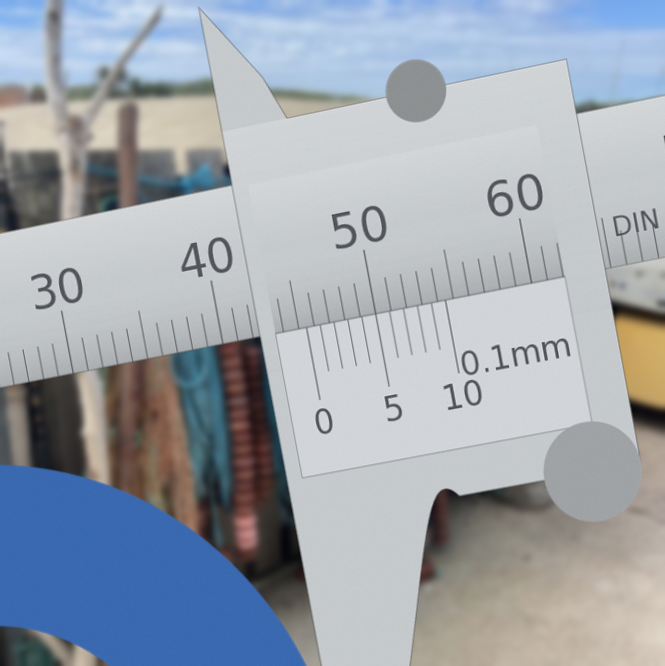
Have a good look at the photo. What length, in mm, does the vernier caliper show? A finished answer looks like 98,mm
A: 45.5,mm
